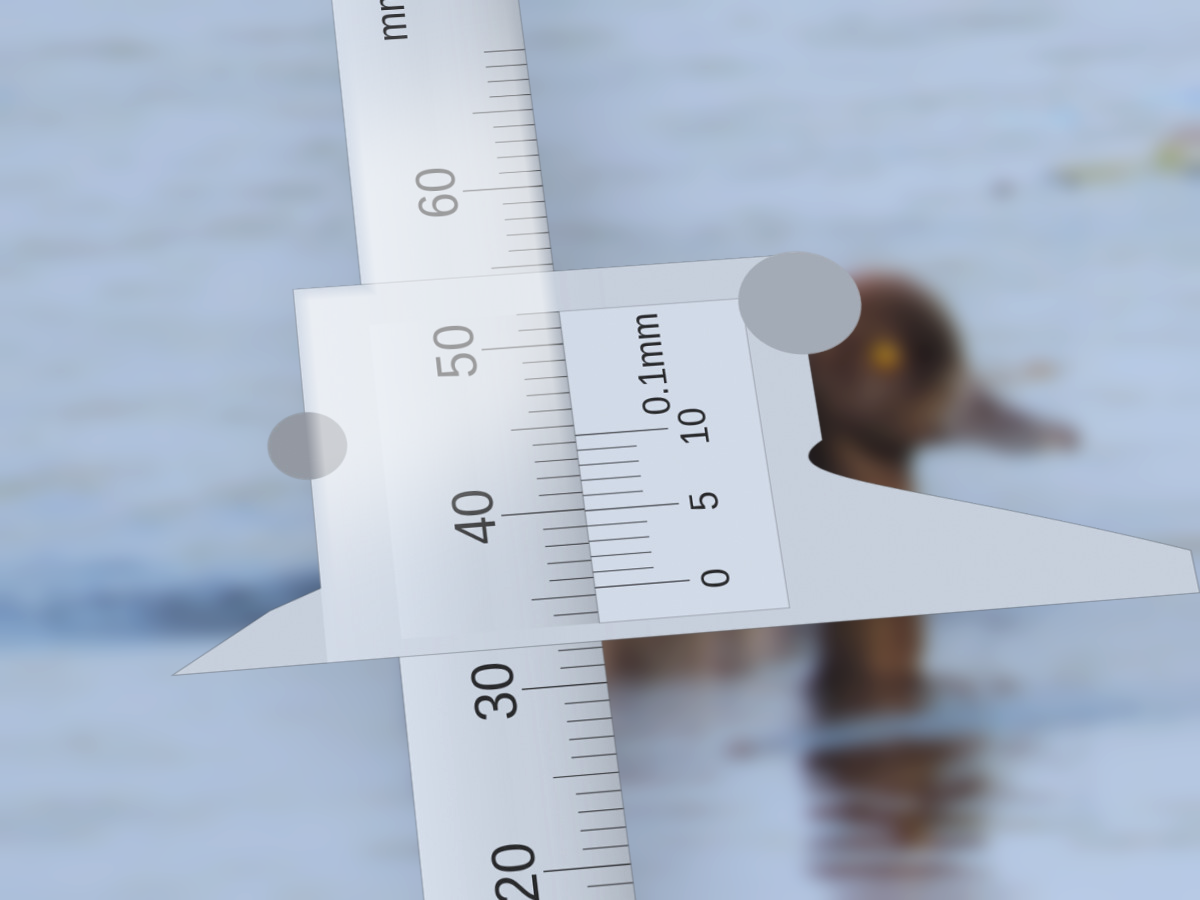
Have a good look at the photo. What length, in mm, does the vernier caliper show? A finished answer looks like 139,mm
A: 35.4,mm
